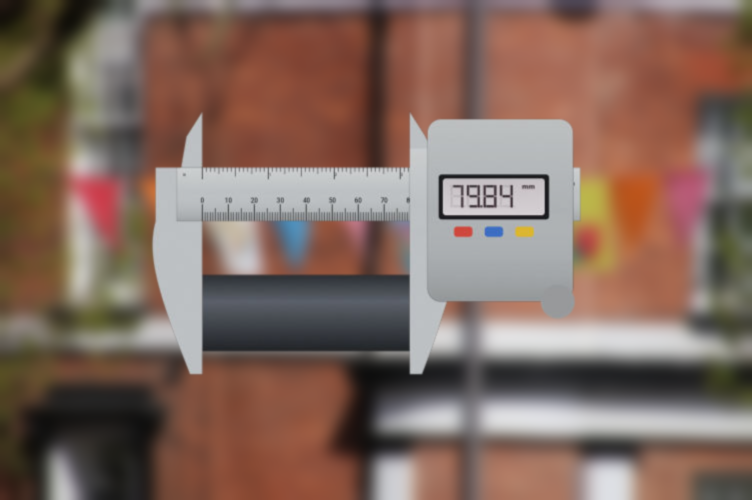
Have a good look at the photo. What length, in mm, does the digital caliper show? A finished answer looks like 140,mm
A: 79.84,mm
